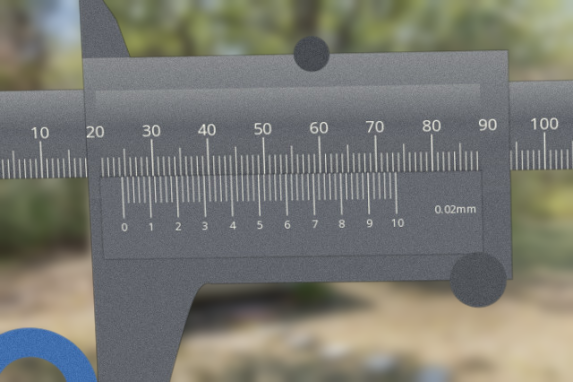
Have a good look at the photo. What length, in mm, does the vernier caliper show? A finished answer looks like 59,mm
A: 24.4,mm
